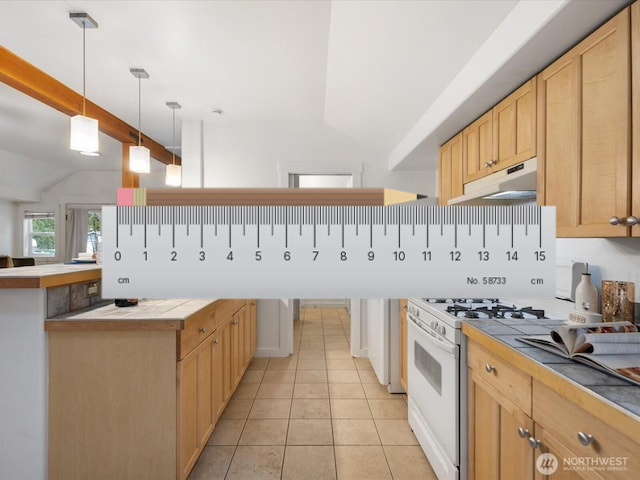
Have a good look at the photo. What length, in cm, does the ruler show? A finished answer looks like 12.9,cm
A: 11,cm
